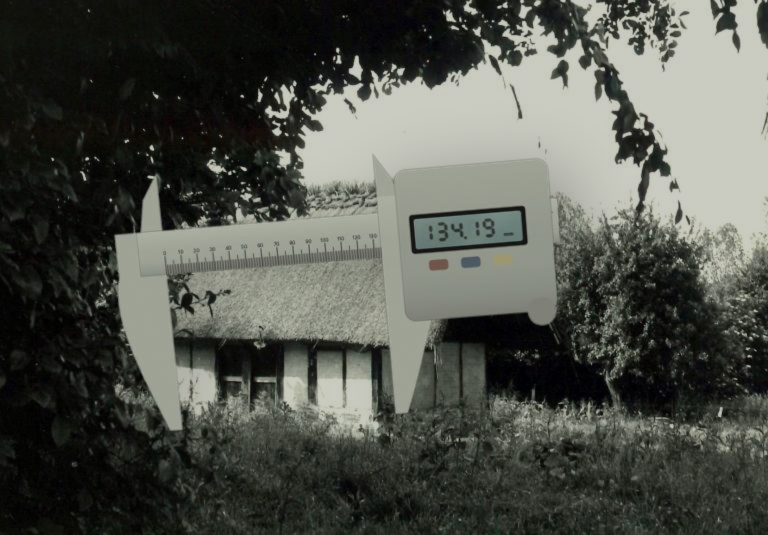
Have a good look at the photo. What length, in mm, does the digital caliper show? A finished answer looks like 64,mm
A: 134.19,mm
